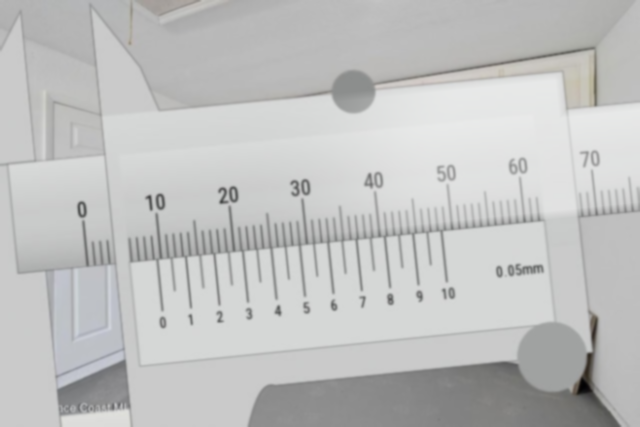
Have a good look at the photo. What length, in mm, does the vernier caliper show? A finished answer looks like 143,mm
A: 9.5,mm
